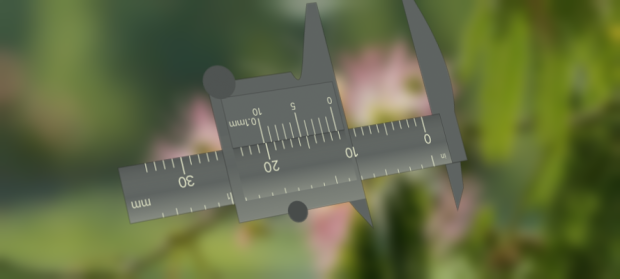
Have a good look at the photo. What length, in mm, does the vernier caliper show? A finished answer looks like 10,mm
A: 11.2,mm
